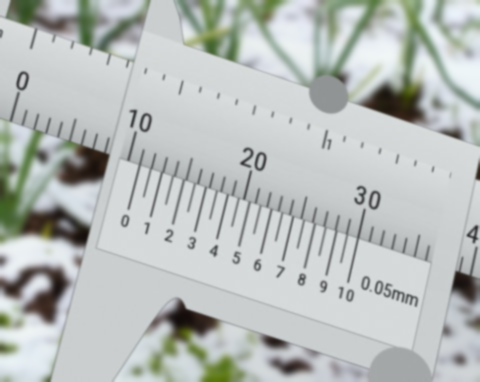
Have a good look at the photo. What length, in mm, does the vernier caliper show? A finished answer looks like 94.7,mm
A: 11.0,mm
